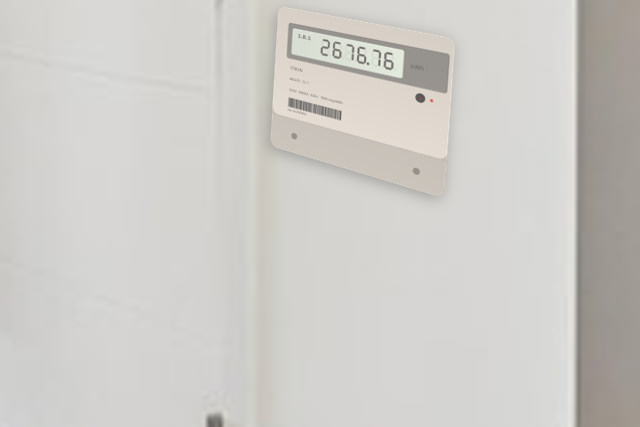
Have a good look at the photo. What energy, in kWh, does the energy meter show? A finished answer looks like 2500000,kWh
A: 2676.76,kWh
